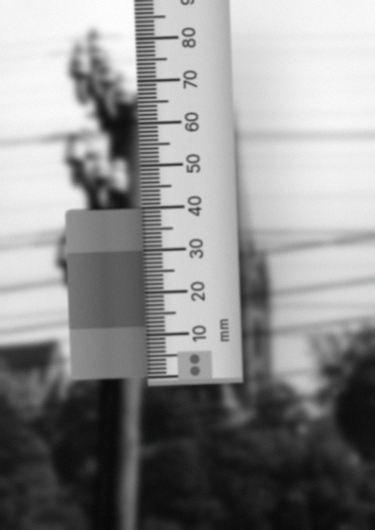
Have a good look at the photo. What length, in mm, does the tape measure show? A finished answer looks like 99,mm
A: 40,mm
